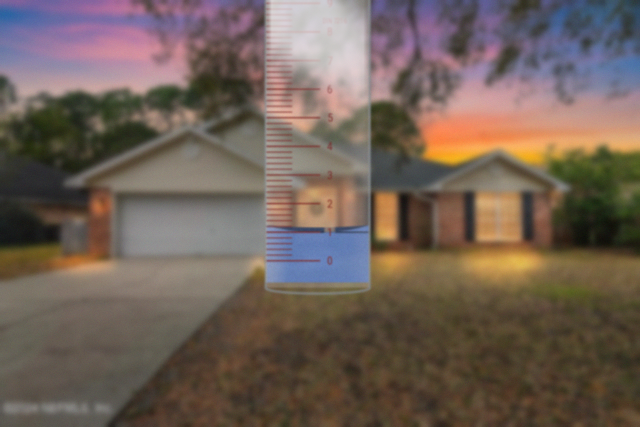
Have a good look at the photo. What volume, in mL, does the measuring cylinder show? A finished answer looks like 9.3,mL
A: 1,mL
